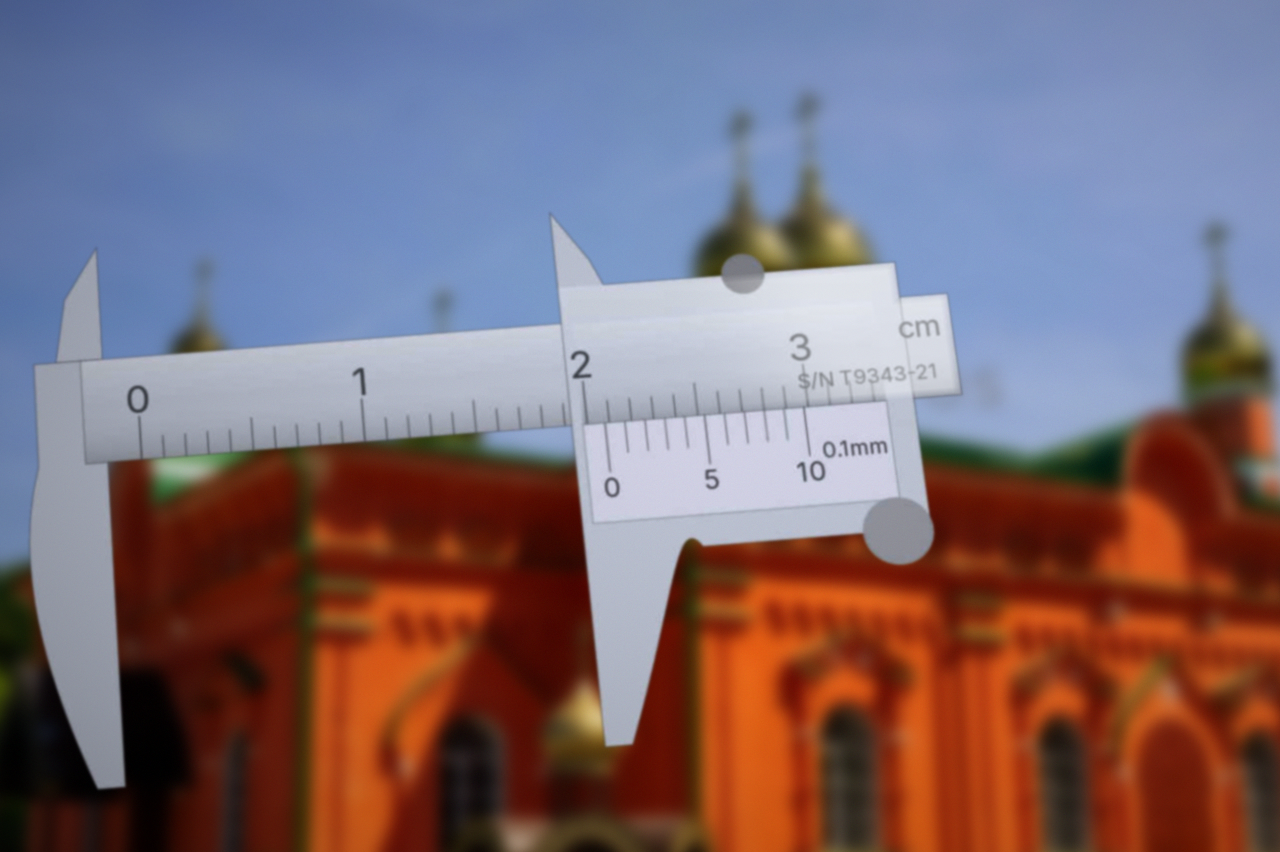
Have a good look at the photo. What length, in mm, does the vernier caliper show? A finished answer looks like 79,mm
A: 20.8,mm
